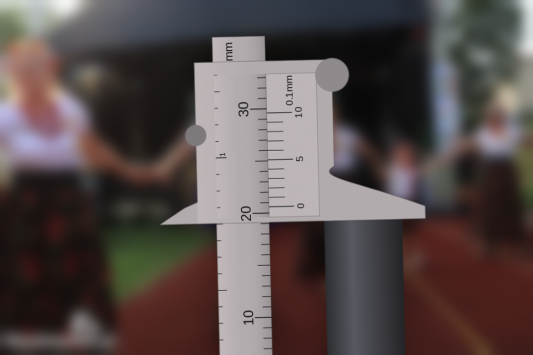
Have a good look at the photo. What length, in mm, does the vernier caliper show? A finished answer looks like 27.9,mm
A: 20.6,mm
